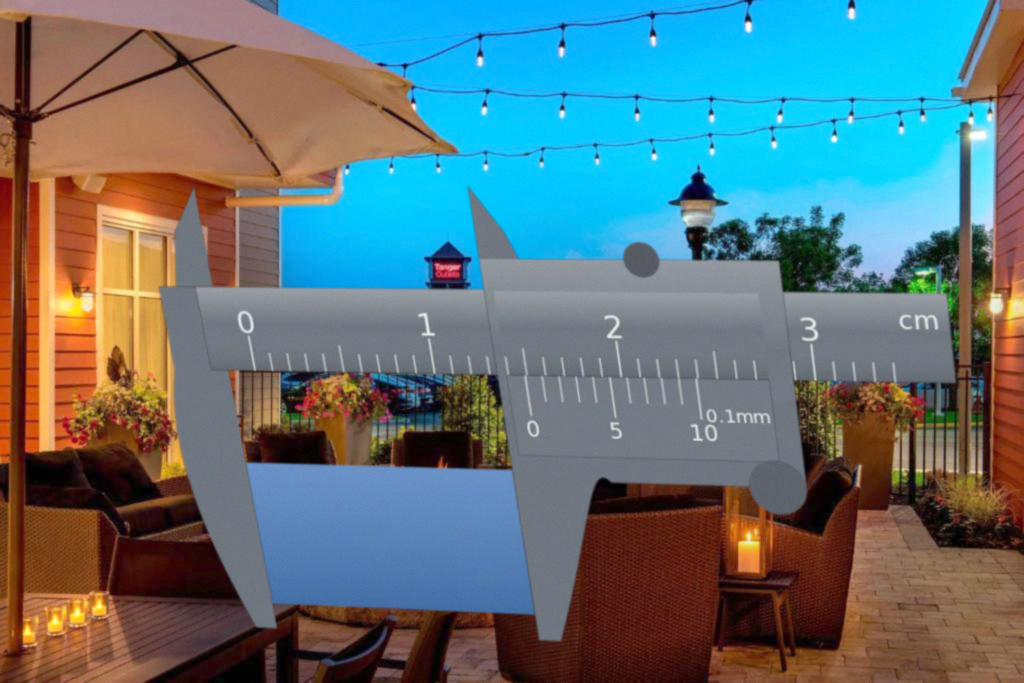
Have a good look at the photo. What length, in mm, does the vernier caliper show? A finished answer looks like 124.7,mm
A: 14.9,mm
